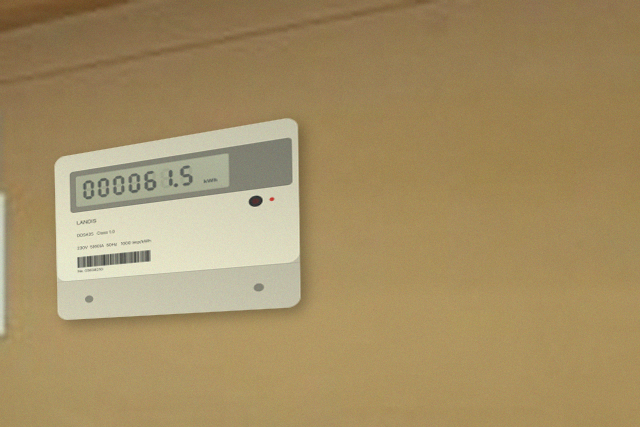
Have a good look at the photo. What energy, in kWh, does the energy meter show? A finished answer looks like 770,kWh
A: 61.5,kWh
